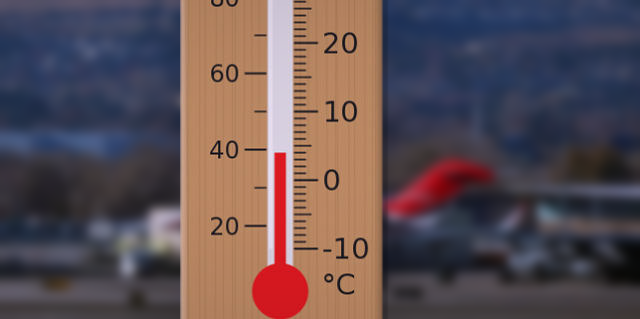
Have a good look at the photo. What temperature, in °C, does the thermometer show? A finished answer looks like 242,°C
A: 4,°C
